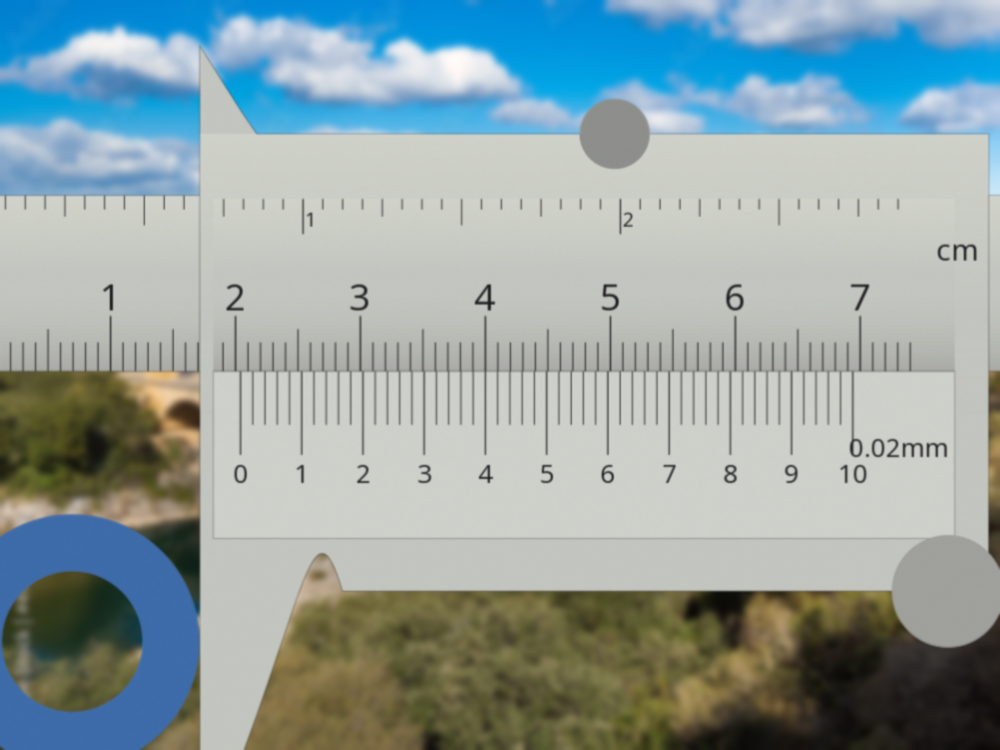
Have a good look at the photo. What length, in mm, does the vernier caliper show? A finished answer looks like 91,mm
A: 20.4,mm
